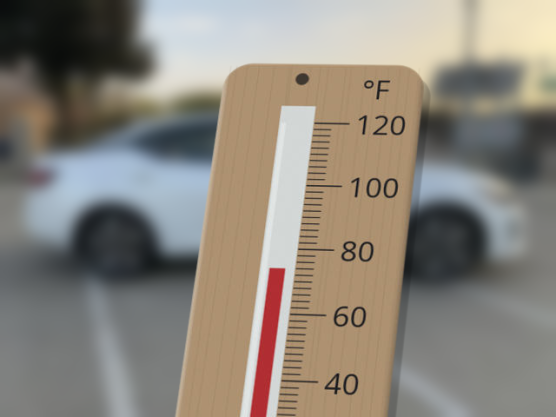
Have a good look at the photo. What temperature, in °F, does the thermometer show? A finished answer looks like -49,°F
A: 74,°F
